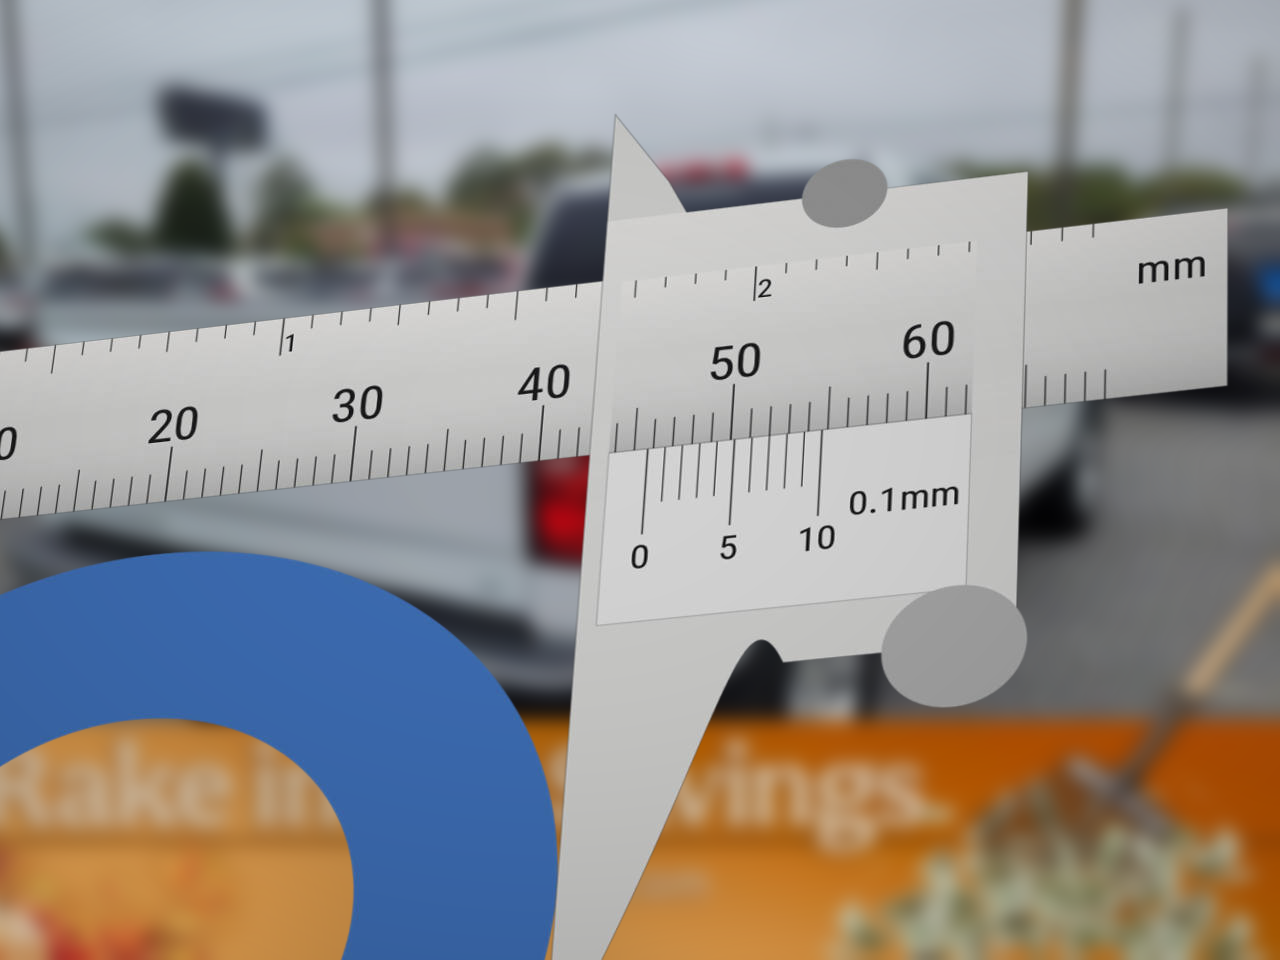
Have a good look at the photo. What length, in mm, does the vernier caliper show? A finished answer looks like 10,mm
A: 45.7,mm
